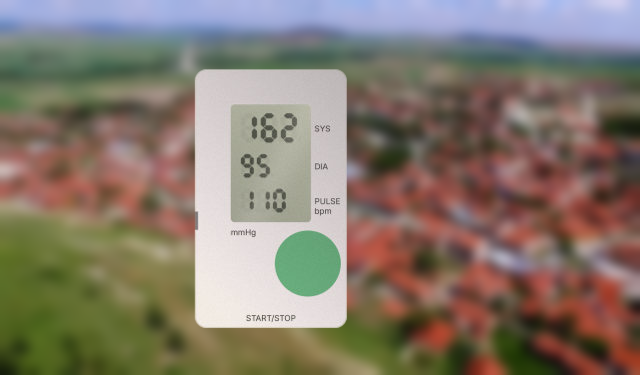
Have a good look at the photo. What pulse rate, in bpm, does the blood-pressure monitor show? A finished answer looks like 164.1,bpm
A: 110,bpm
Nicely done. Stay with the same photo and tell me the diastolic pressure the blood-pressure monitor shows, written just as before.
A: 95,mmHg
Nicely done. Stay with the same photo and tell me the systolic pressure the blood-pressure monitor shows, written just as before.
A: 162,mmHg
